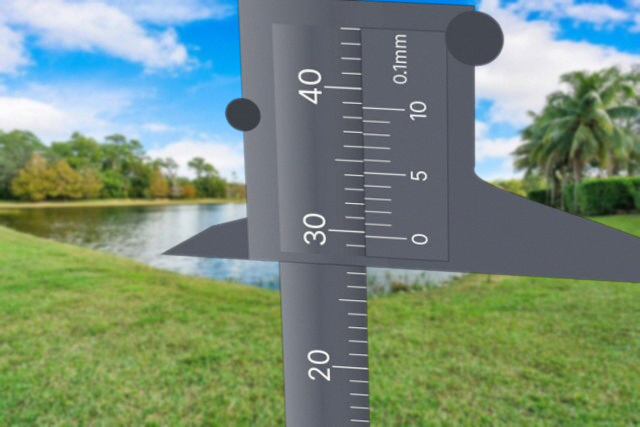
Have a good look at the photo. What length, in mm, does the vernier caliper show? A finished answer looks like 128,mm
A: 29.7,mm
